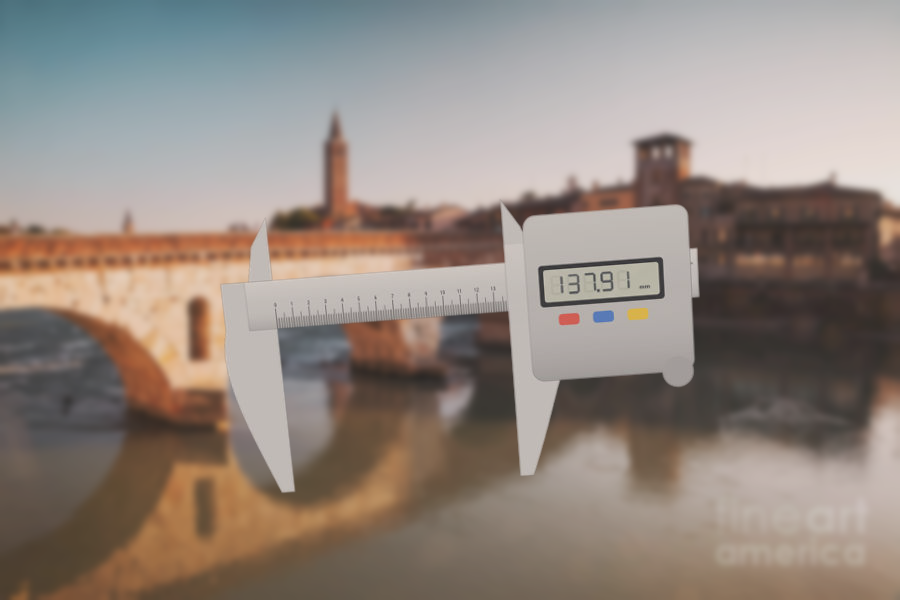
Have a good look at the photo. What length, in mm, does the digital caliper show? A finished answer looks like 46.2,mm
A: 137.91,mm
